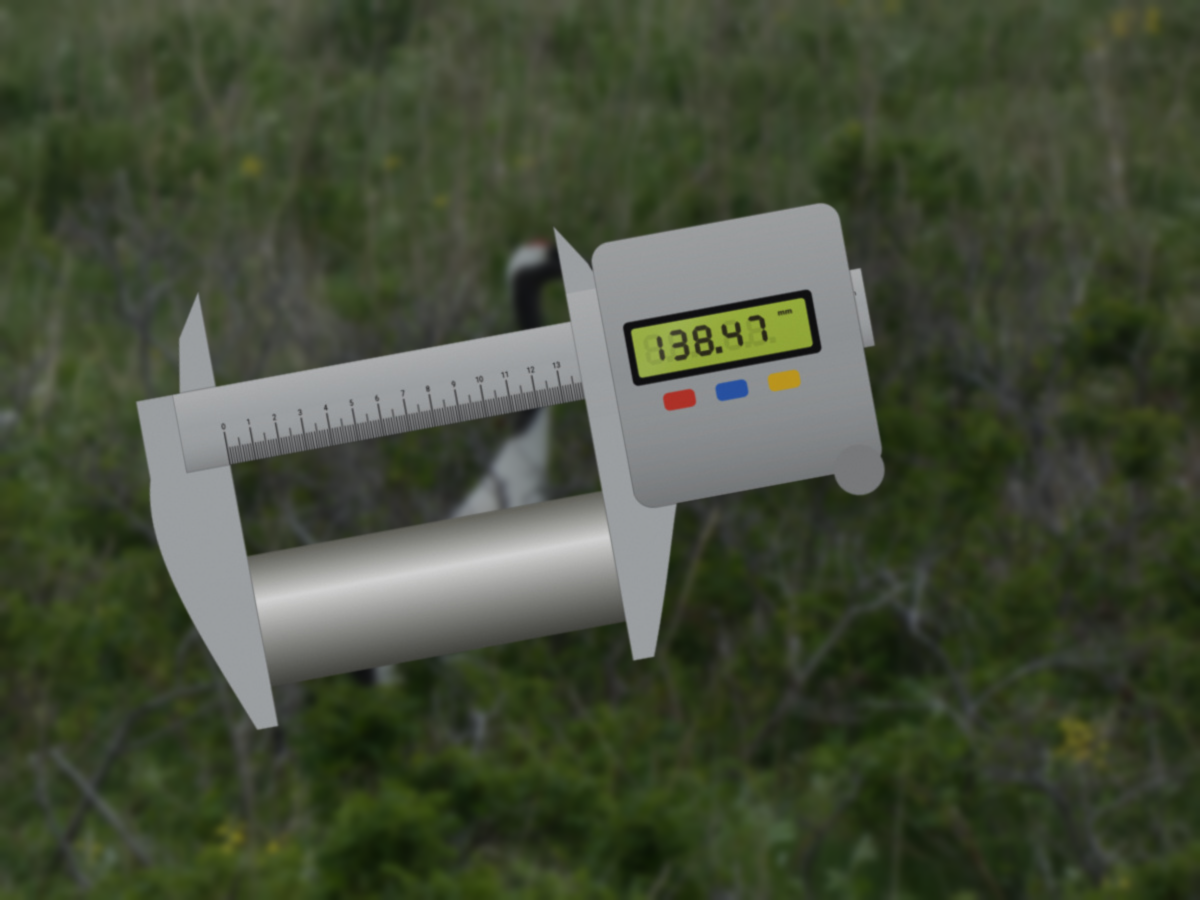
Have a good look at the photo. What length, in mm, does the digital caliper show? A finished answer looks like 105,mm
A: 138.47,mm
